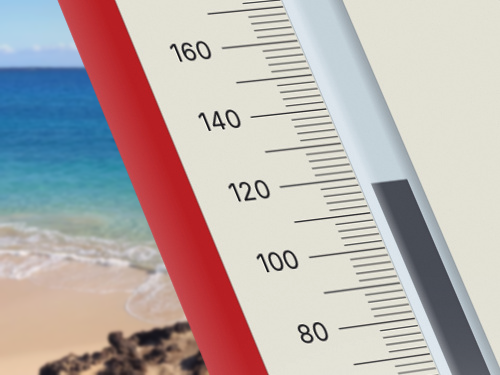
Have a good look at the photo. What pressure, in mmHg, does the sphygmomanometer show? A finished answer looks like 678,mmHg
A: 118,mmHg
